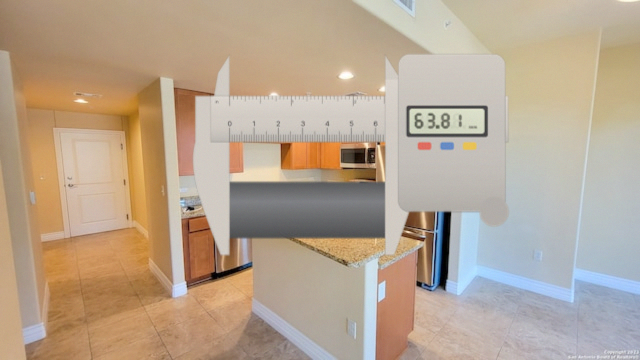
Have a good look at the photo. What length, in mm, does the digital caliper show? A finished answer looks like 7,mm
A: 63.81,mm
